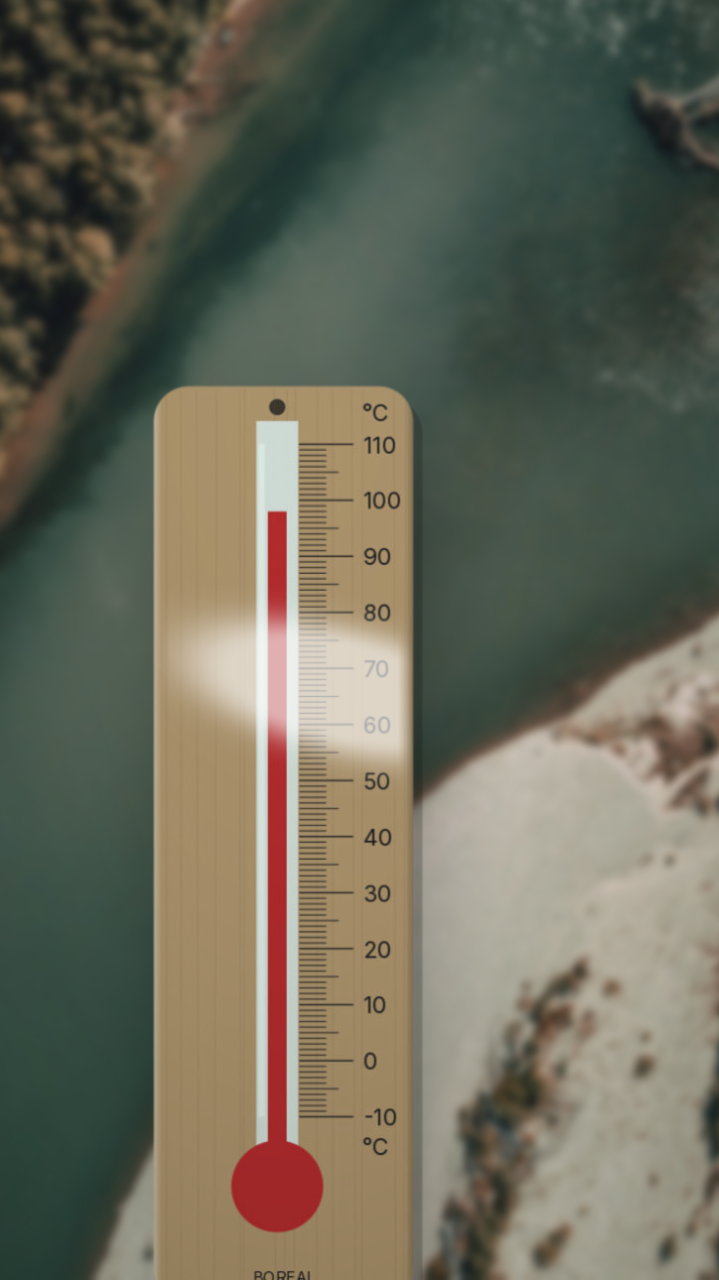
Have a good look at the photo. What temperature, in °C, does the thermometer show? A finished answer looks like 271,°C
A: 98,°C
